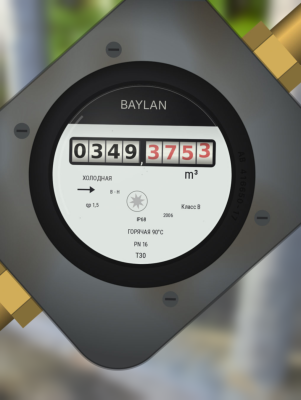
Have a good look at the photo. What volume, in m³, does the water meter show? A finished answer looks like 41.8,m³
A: 349.3753,m³
